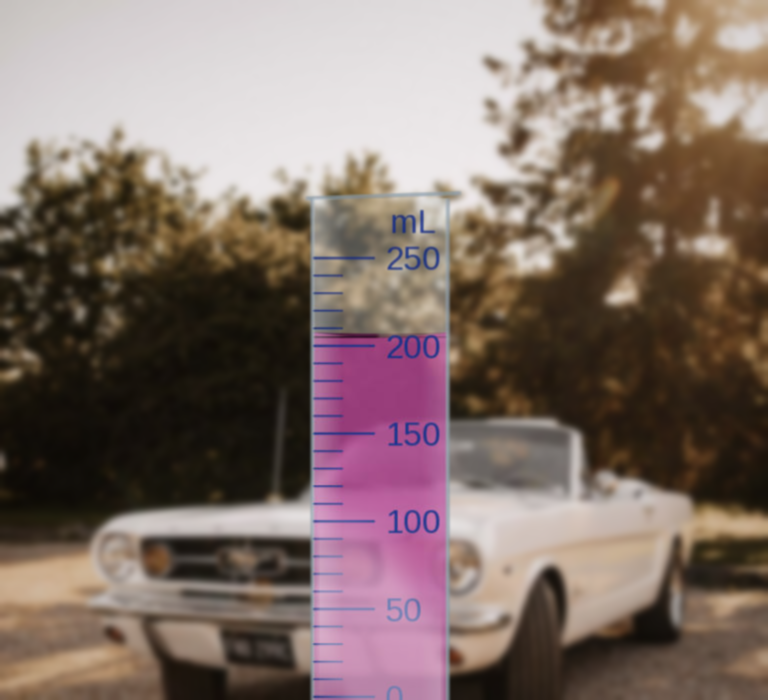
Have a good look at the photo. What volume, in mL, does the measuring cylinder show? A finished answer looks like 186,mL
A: 205,mL
